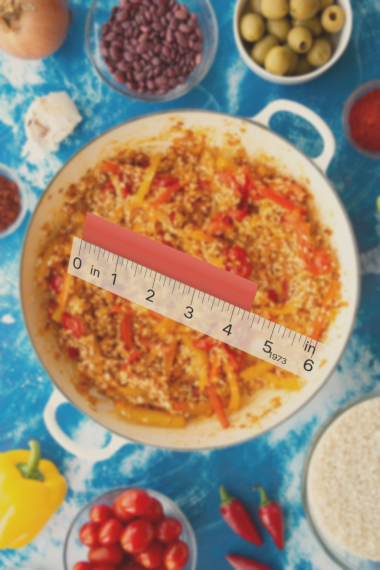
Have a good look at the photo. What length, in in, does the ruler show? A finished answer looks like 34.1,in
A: 4.375,in
